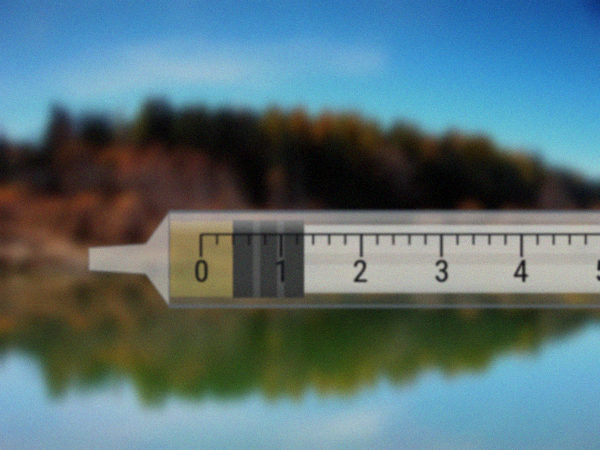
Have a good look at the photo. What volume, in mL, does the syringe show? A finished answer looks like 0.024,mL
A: 0.4,mL
